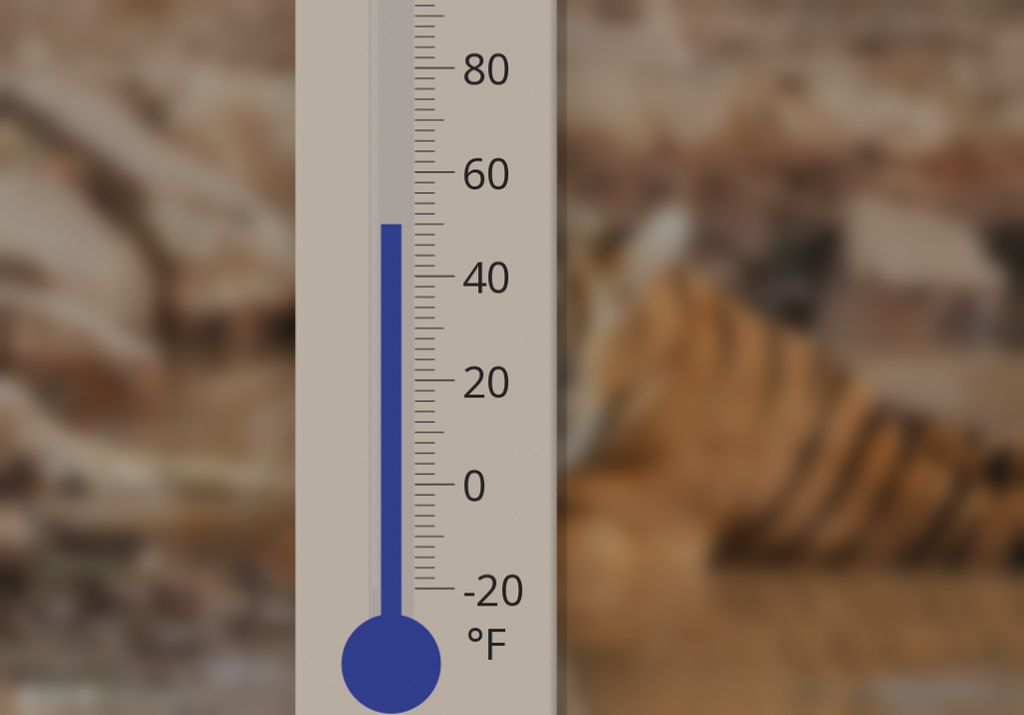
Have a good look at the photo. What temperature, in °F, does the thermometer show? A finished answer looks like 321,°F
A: 50,°F
